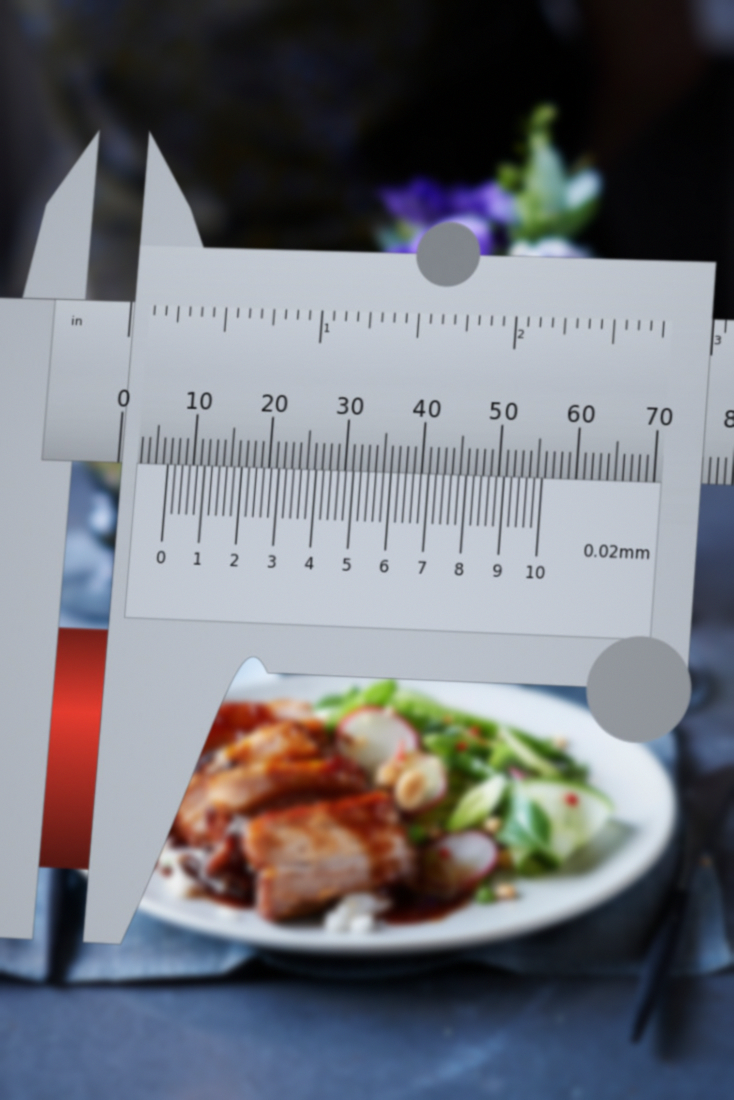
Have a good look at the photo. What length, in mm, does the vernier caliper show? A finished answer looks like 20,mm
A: 6.6,mm
